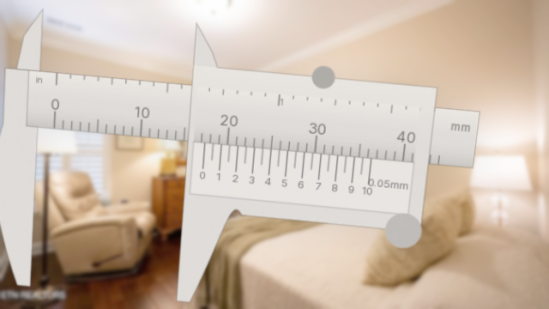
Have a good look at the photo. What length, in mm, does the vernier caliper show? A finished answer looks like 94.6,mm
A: 17.4,mm
